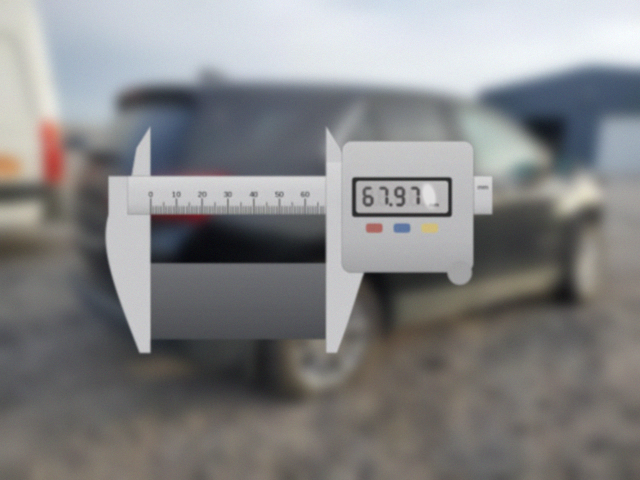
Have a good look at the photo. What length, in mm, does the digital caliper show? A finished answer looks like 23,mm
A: 67.97,mm
